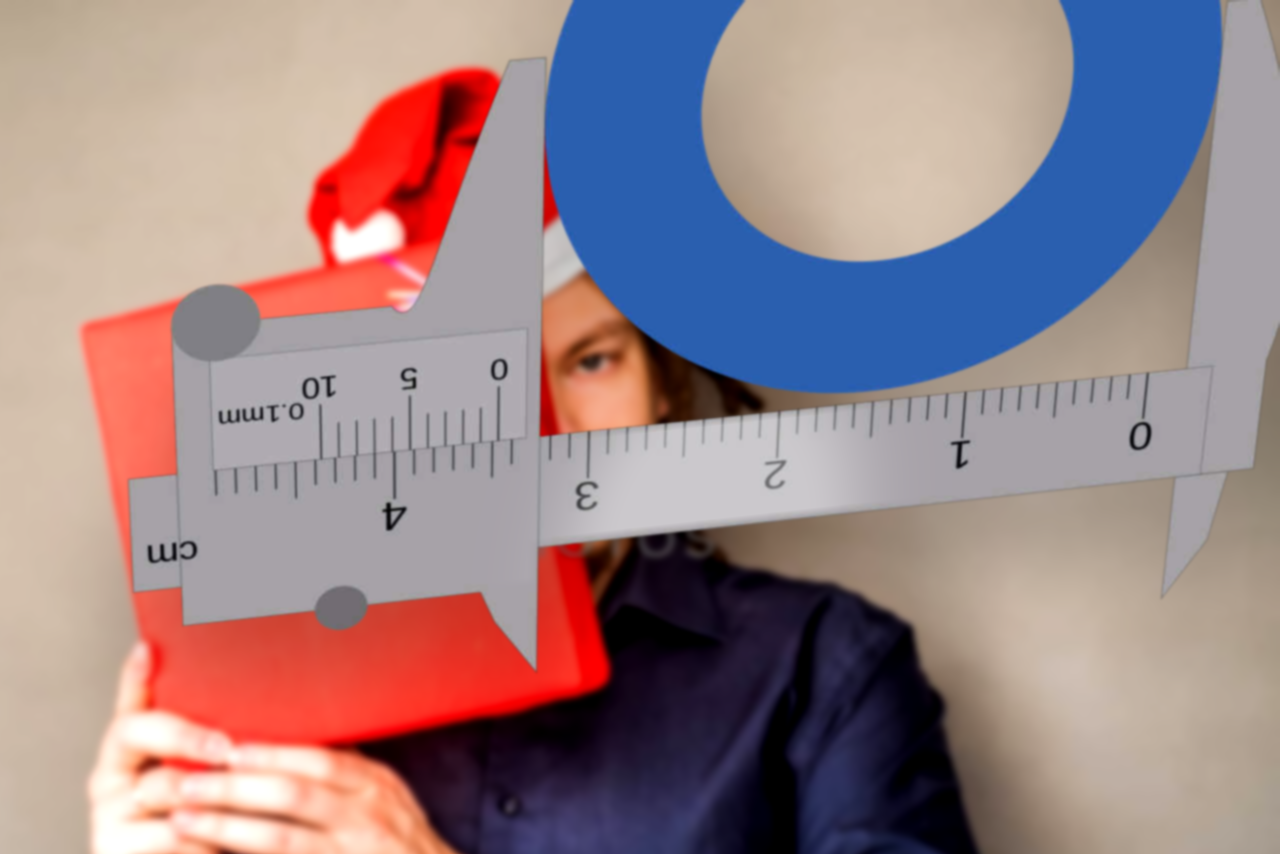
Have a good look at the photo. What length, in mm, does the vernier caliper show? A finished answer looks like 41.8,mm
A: 34.7,mm
